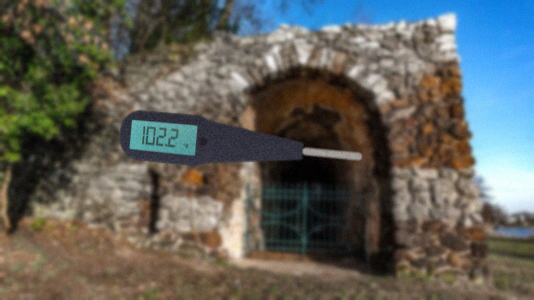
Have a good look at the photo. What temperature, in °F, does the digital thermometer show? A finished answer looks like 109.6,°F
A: 102.2,°F
